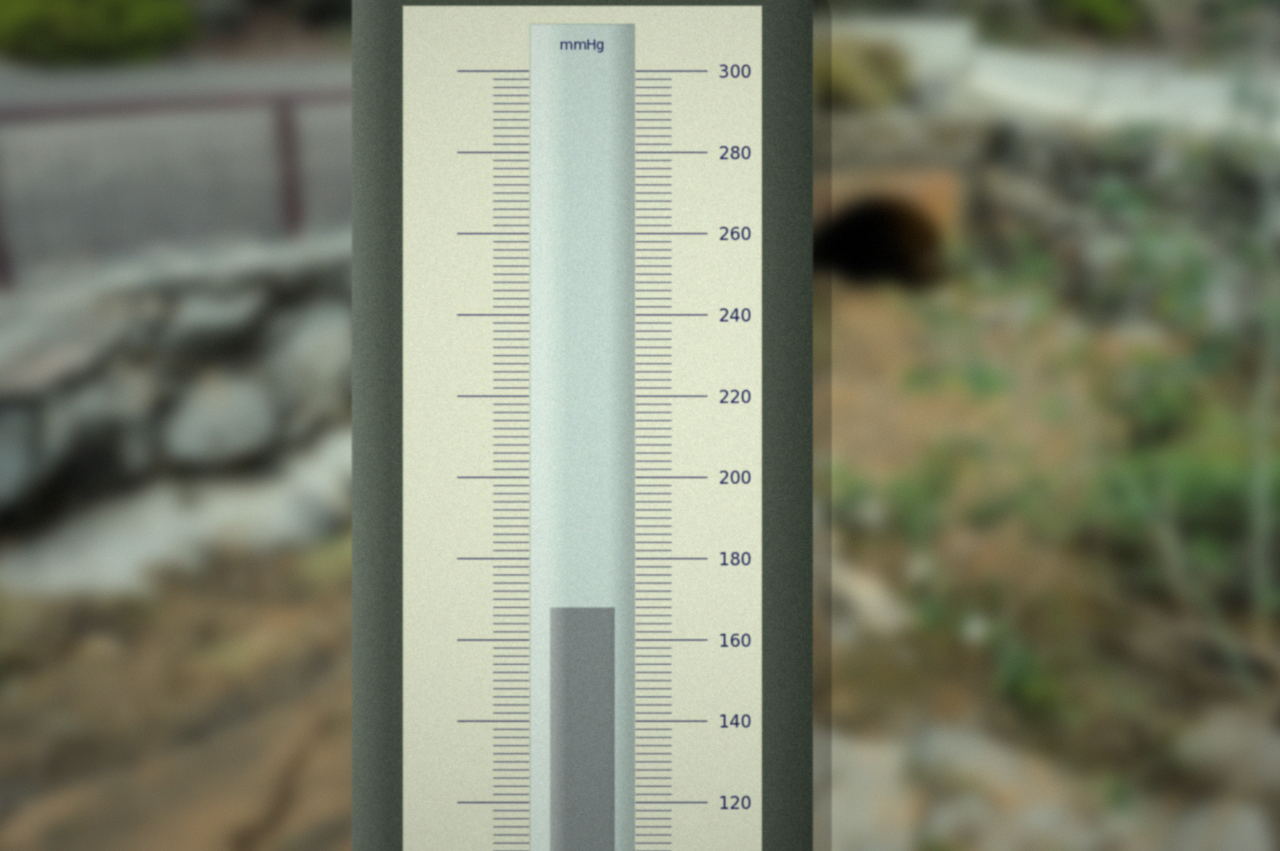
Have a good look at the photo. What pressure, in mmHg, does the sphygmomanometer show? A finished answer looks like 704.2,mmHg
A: 168,mmHg
